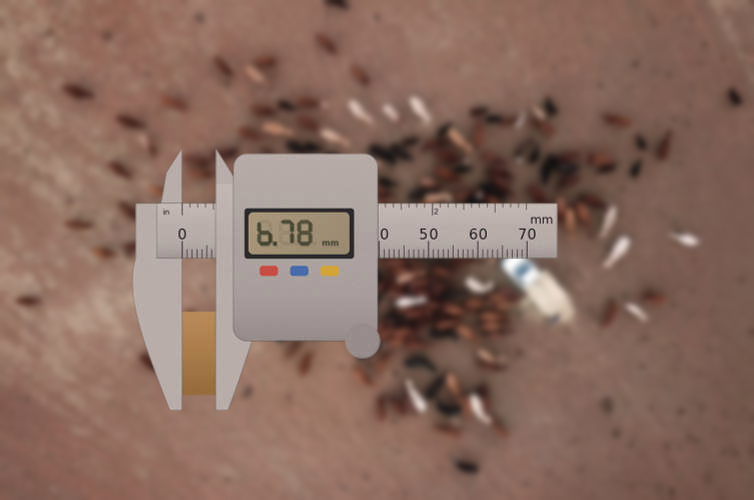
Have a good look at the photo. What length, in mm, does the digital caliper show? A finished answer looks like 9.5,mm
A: 6.78,mm
